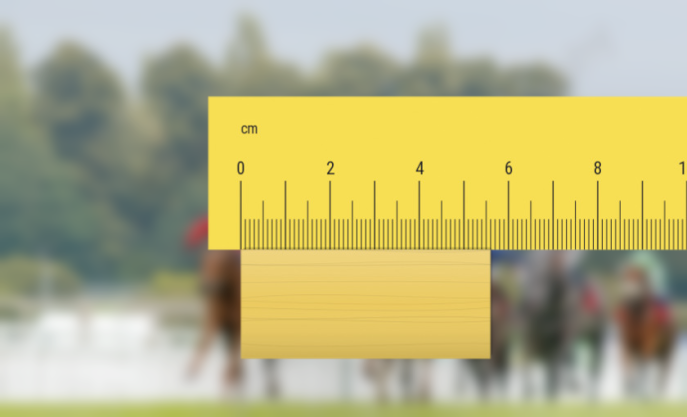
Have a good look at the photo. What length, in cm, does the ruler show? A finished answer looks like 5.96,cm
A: 5.6,cm
